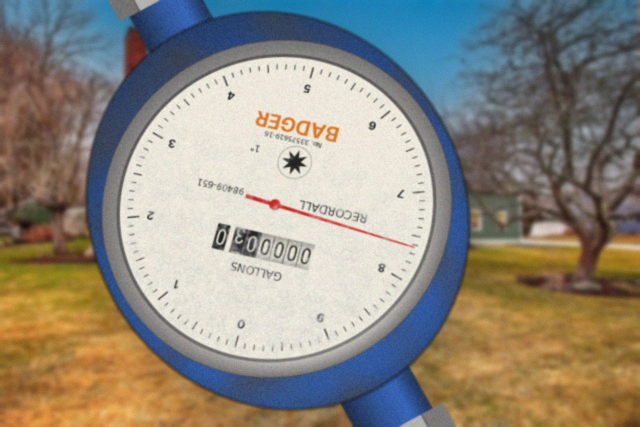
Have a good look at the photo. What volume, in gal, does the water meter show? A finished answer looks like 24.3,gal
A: 27.6,gal
